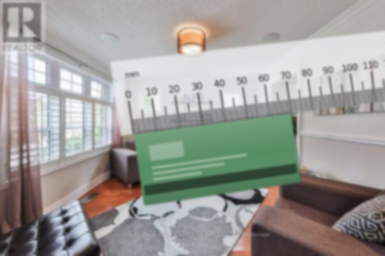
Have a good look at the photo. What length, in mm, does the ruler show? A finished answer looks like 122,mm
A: 70,mm
